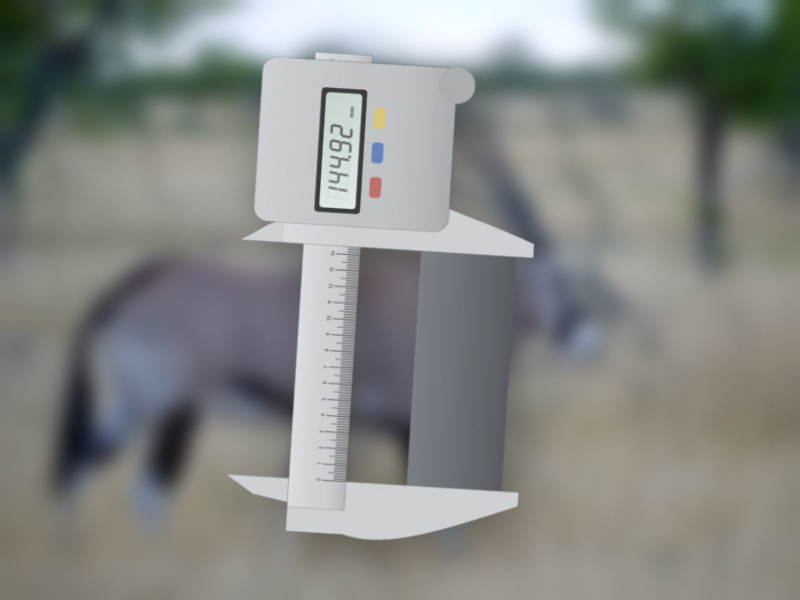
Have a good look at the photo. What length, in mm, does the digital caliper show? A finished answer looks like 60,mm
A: 144.92,mm
